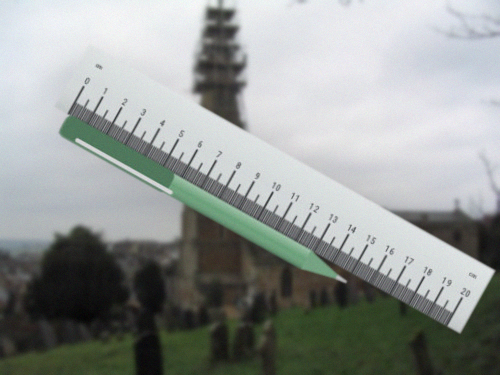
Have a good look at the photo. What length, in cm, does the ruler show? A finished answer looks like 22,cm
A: 15,cm
